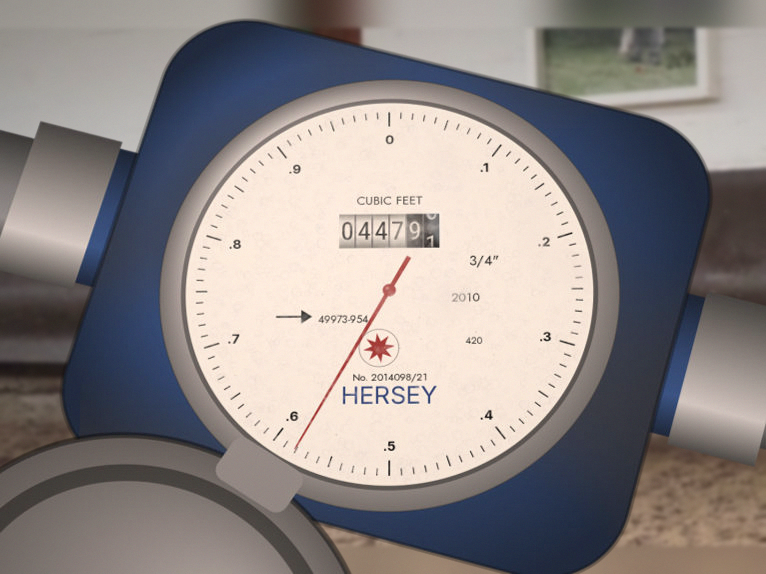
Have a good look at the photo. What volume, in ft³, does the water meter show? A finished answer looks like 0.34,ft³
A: 44790.58,ft³
